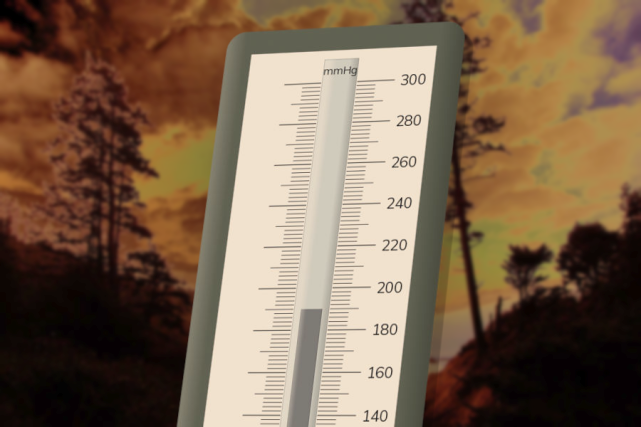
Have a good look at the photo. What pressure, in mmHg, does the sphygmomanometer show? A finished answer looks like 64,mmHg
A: 190,mmHg
